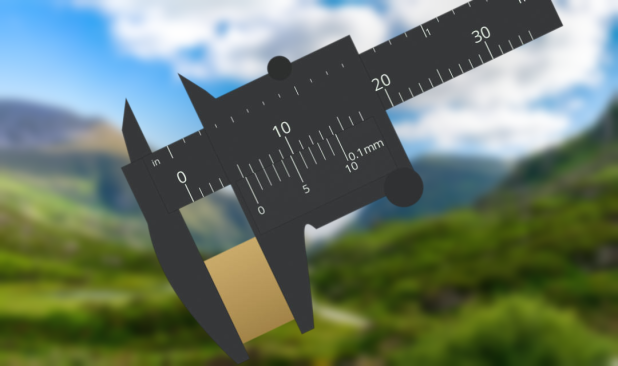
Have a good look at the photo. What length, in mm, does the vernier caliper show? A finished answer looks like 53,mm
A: 5.2,mm
